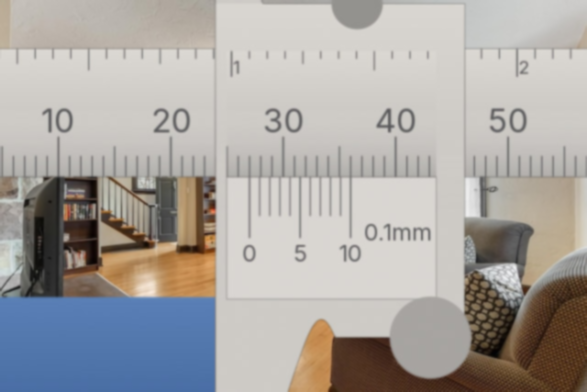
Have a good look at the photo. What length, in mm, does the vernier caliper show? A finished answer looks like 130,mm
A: 27.0,mm
